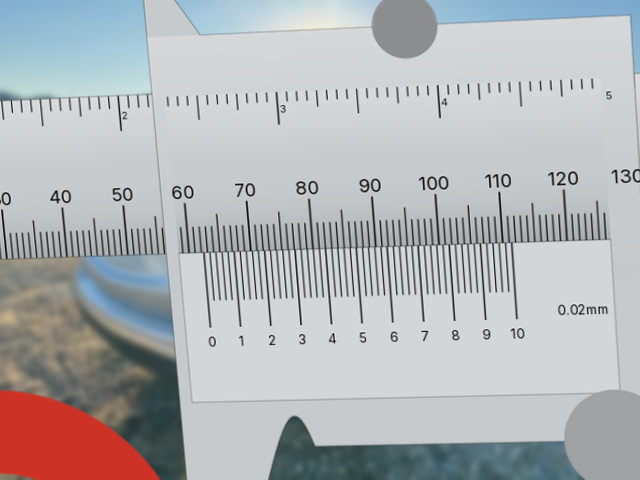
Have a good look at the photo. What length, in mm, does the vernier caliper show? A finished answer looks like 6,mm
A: 62.4,mm
